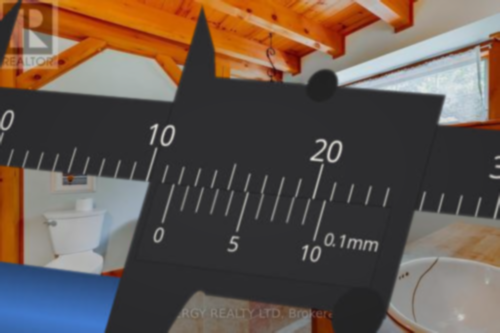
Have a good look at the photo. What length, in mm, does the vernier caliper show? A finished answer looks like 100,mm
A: 11.7,mm
